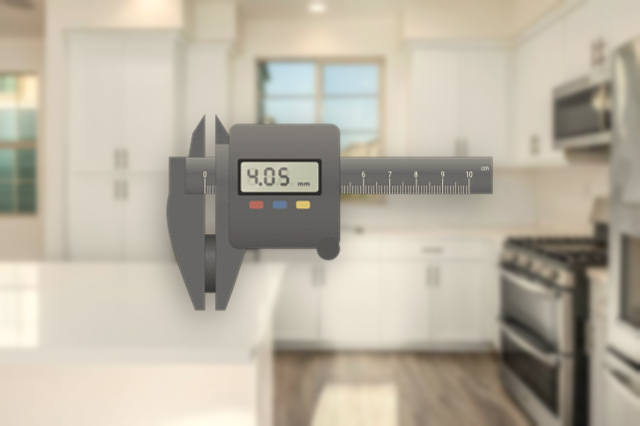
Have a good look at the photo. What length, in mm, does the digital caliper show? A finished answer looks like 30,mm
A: 4.05,mm
